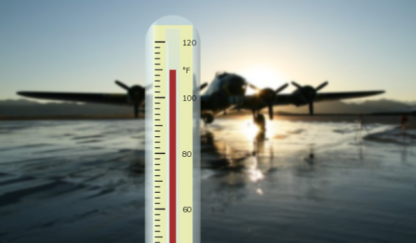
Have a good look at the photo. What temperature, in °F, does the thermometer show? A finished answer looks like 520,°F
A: 110,°F
